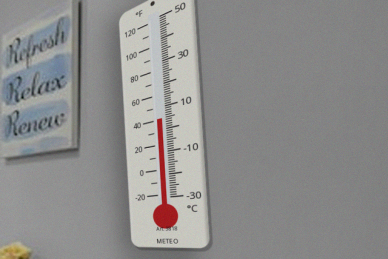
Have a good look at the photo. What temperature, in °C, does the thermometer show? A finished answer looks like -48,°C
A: 5,°C
